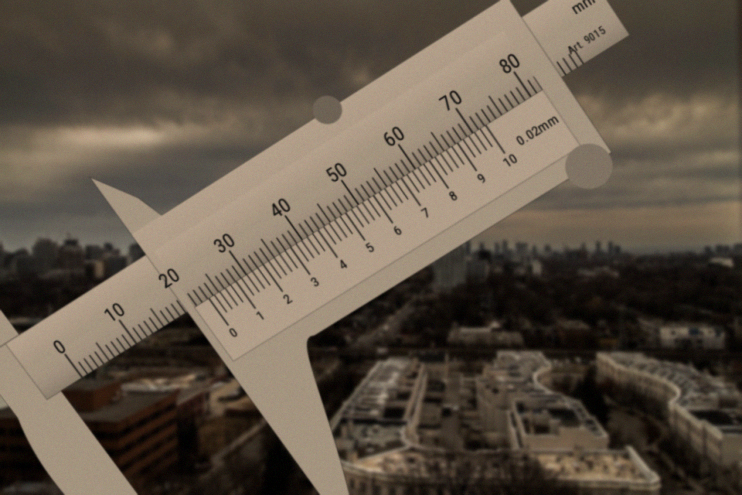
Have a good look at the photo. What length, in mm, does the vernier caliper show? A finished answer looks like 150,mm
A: 23.2,mm
